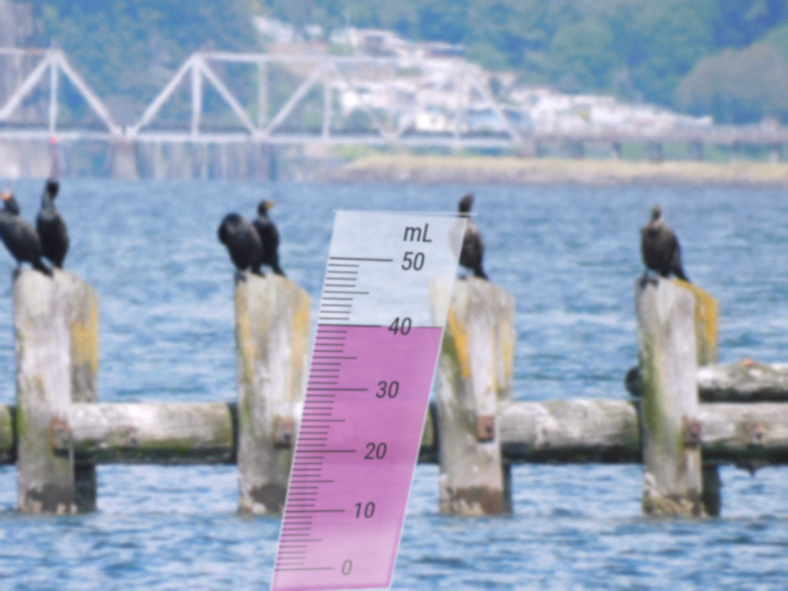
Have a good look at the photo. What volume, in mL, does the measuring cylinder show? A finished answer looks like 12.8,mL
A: 40,mL
